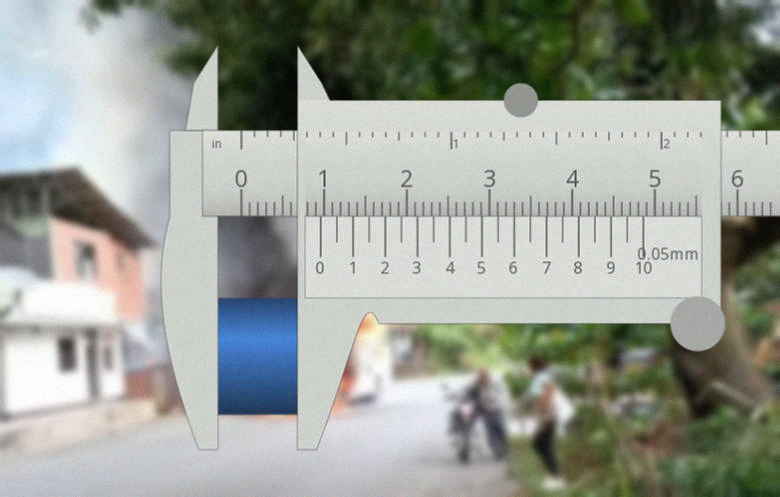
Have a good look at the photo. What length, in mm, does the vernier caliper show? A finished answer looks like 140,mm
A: 9.6,mm
